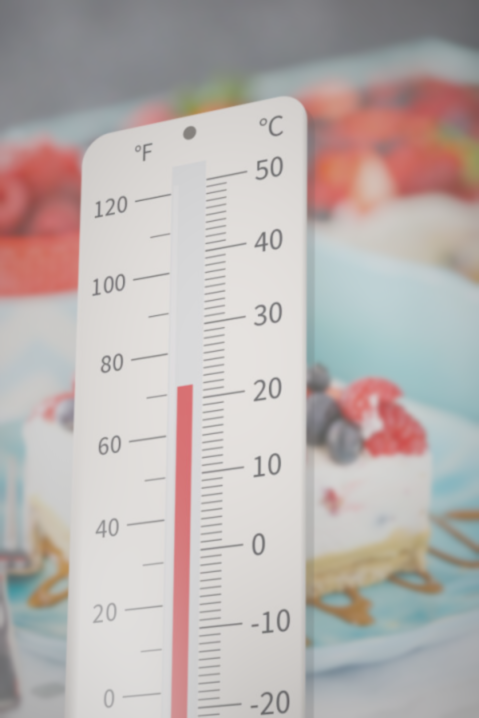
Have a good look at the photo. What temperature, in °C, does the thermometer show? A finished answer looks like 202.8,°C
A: 22,°C
